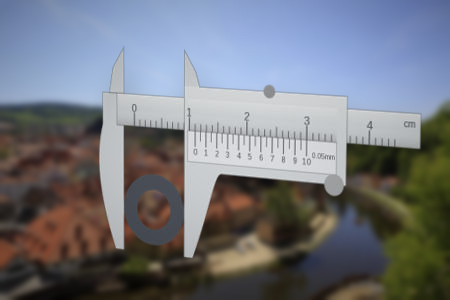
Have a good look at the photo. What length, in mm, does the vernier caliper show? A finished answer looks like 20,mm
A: 11.0,mm
